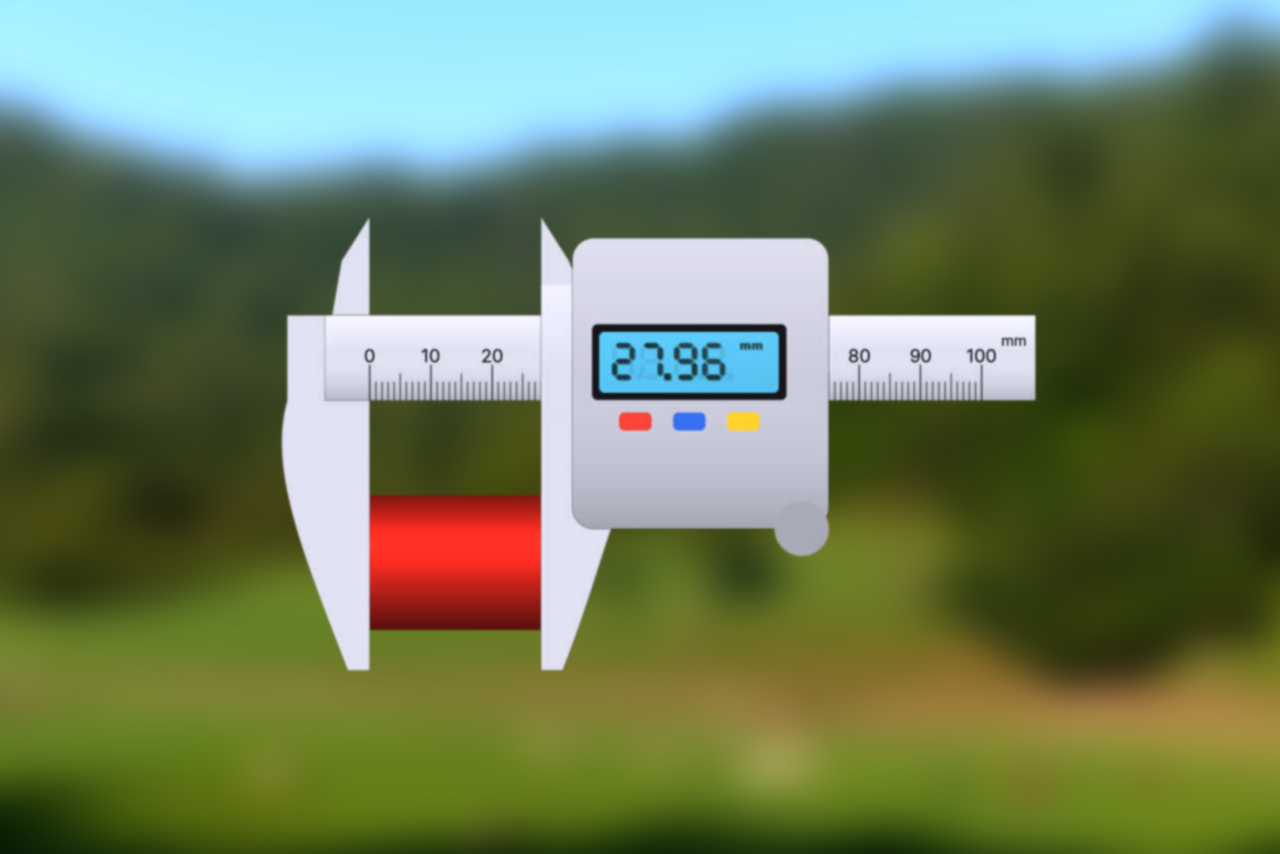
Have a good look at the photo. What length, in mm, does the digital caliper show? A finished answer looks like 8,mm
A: 27.96,mm
